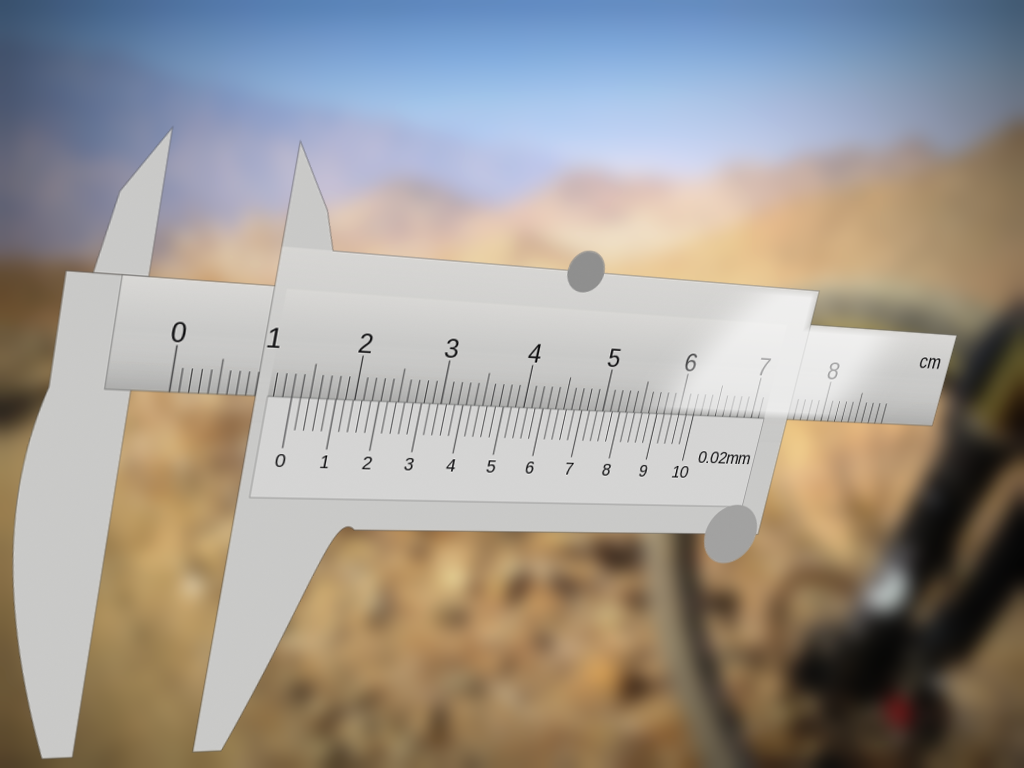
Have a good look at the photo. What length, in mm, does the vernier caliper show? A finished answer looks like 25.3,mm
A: 13.0,mm
